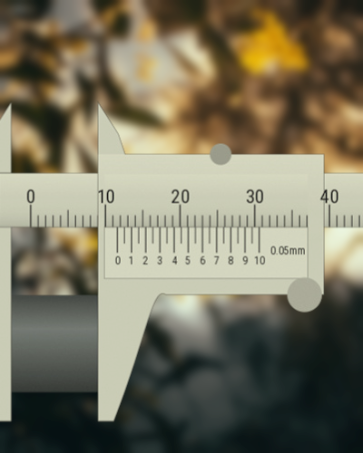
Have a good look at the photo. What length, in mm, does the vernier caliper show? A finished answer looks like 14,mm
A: 11.6,mm
